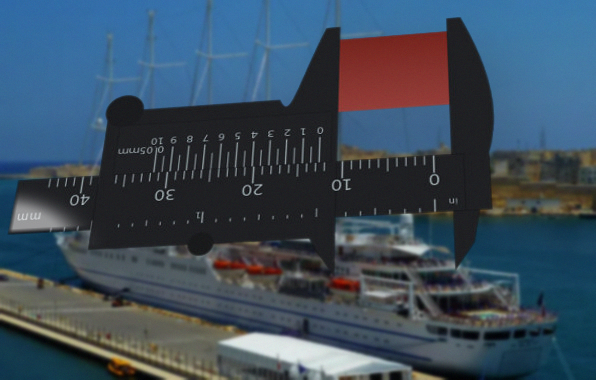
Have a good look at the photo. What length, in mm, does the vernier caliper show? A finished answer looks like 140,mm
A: 12.6,mm
